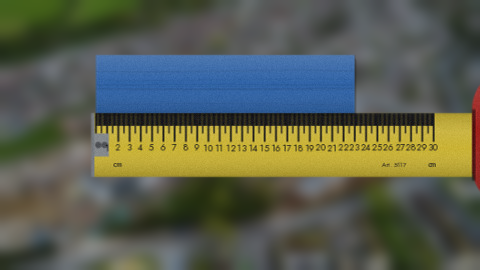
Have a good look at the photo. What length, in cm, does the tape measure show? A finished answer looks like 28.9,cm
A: 23,cm
